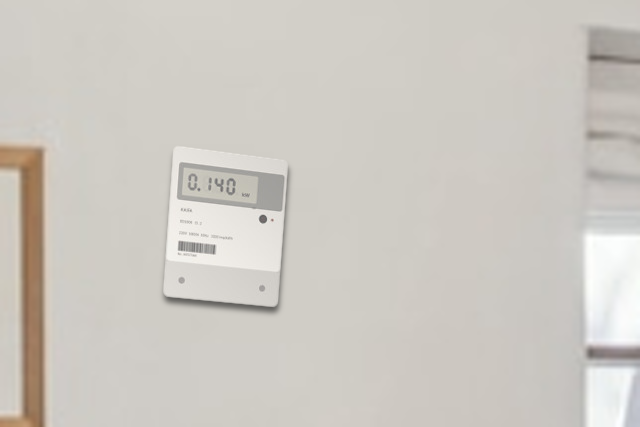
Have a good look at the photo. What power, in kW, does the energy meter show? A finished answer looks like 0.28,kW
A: 0.140,kW
